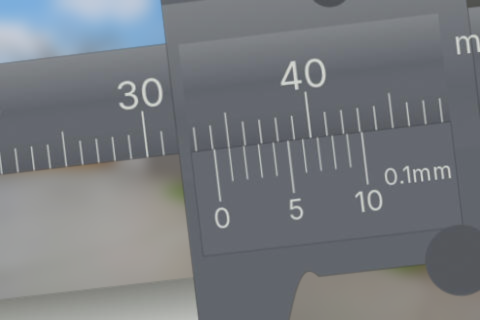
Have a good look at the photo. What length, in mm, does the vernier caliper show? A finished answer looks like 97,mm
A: 34.1,mm
